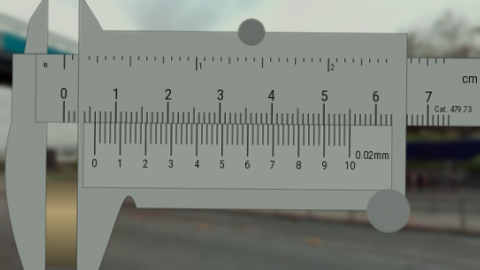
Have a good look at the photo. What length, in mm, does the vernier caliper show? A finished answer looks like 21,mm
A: 6.0,mm
